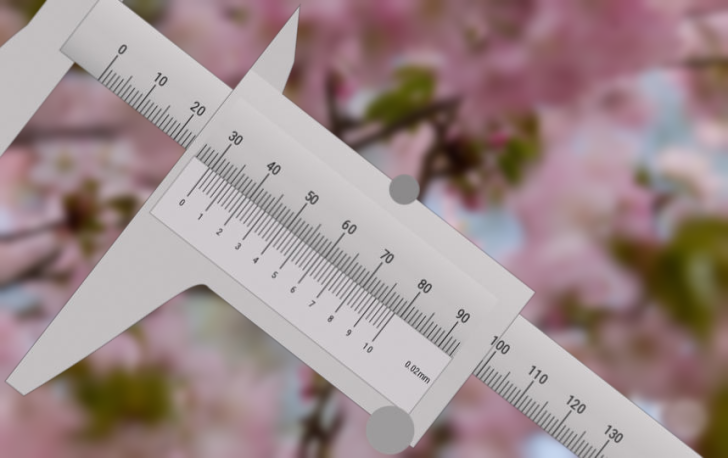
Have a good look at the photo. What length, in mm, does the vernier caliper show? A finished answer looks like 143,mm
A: 29.5,mm
